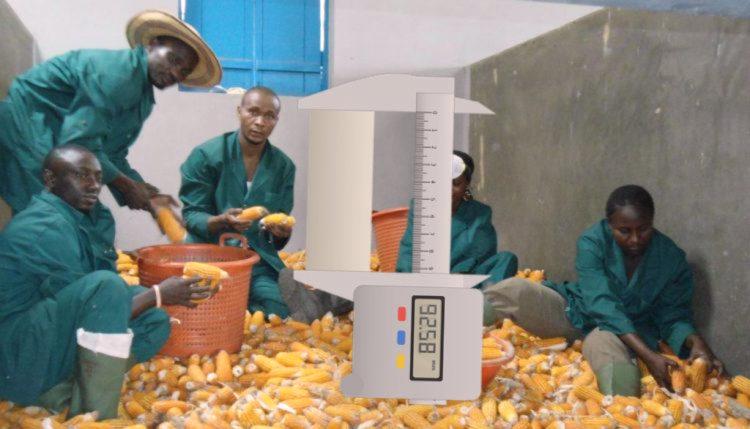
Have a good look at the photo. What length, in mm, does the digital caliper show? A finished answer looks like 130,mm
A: 92.58,mm
